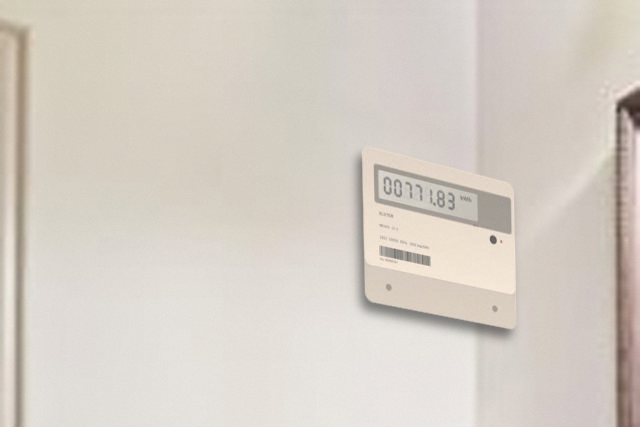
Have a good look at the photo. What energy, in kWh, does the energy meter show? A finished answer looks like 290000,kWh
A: 771.83,kWh
